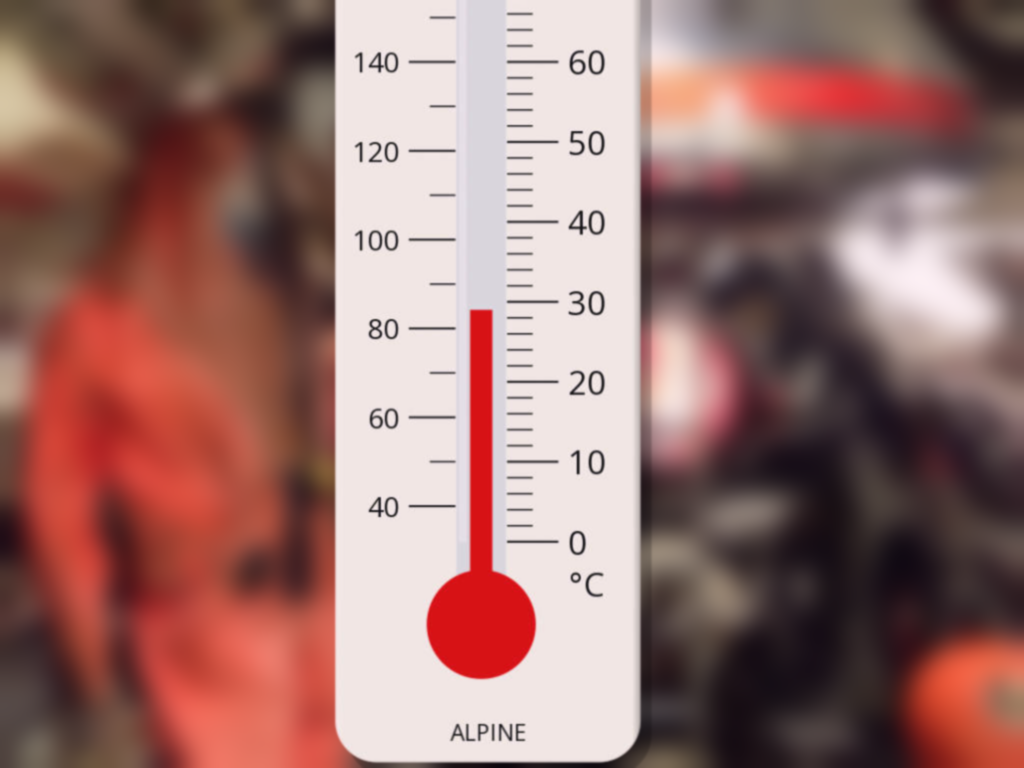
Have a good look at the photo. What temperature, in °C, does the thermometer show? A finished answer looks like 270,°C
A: 29,°C
